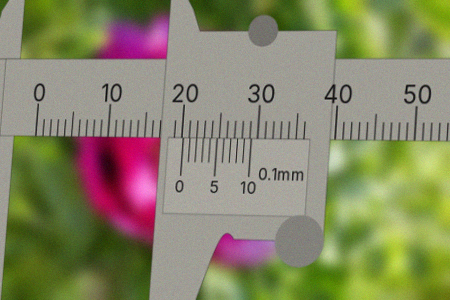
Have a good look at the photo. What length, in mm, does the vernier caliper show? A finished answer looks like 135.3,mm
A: 20.2,mm
